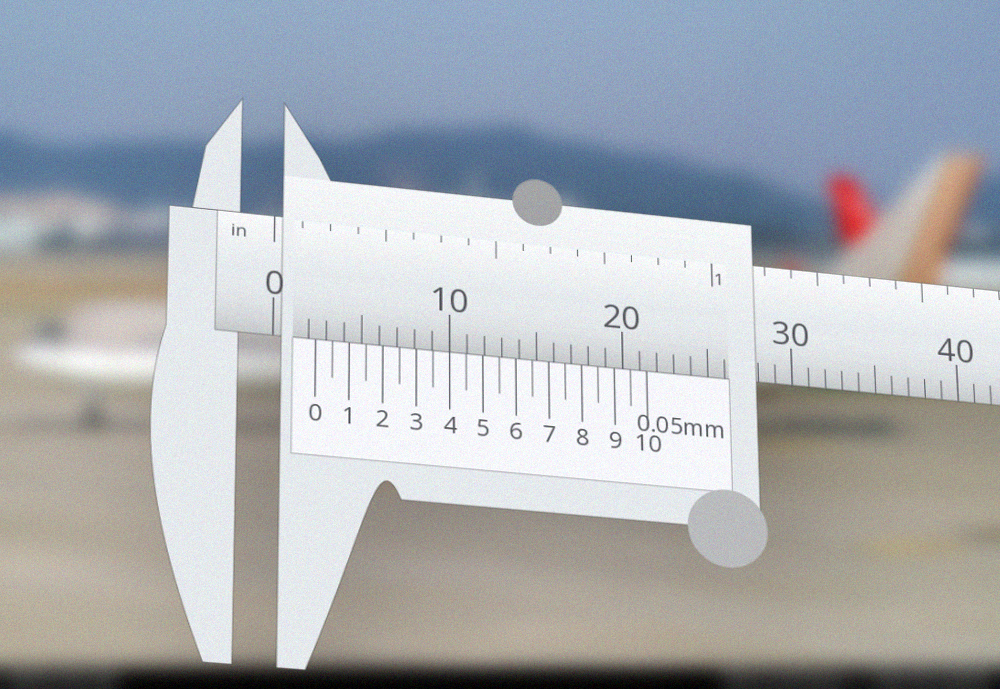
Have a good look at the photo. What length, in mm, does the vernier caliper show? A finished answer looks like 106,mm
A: 2.4,mm
